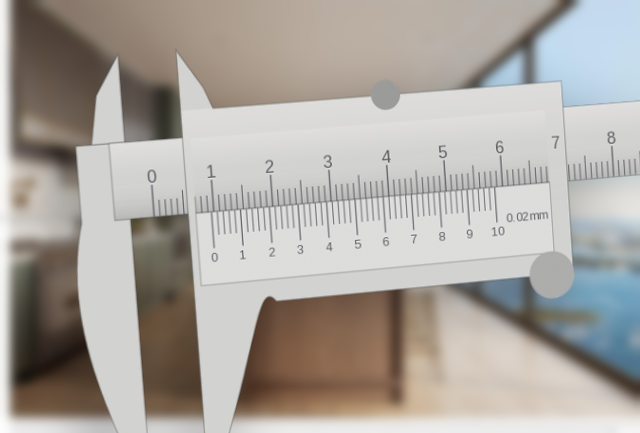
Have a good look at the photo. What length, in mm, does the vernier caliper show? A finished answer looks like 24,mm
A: 9.6,mm
